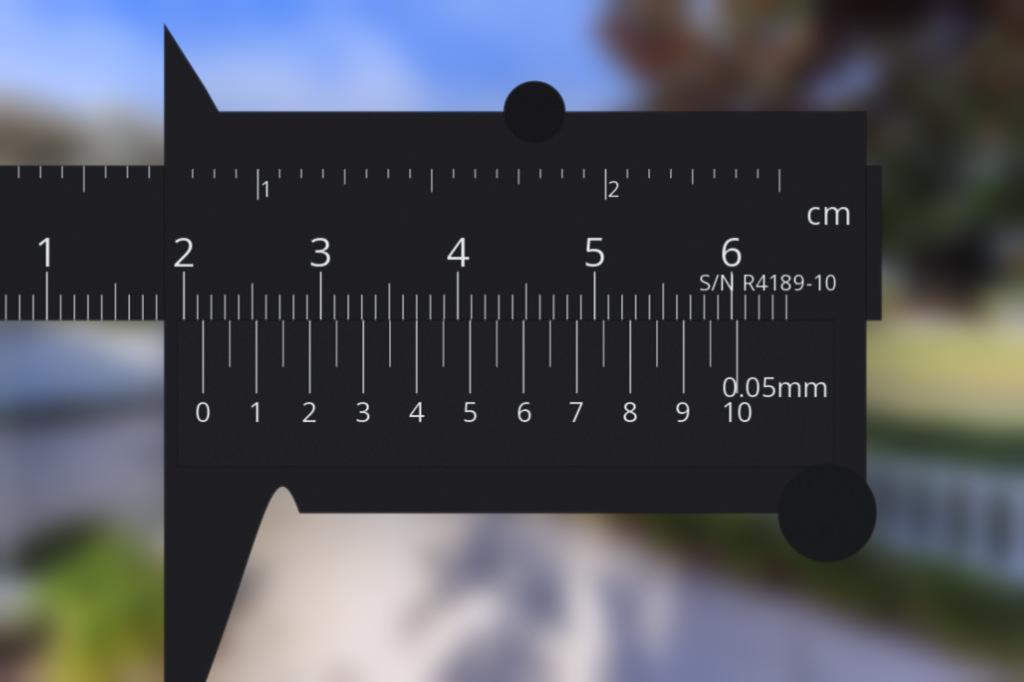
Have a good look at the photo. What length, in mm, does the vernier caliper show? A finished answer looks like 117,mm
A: 21.4,mm
